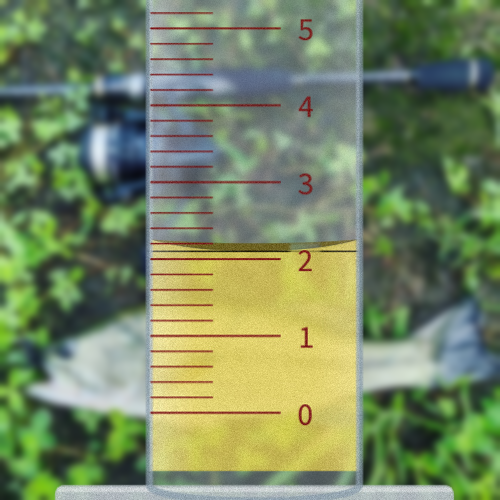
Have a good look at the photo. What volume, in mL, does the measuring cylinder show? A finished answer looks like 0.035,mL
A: 2.1,mL
